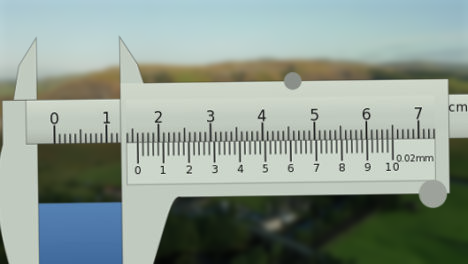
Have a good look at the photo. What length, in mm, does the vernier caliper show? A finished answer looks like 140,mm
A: 16.0,mm
